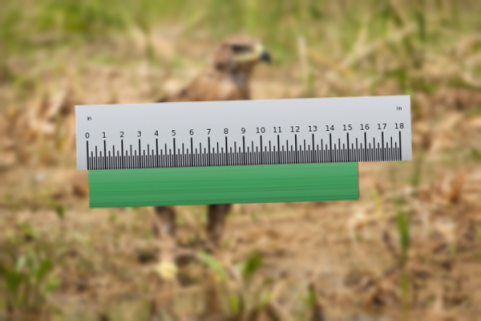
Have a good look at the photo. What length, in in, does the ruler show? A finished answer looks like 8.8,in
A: 15.5,in
